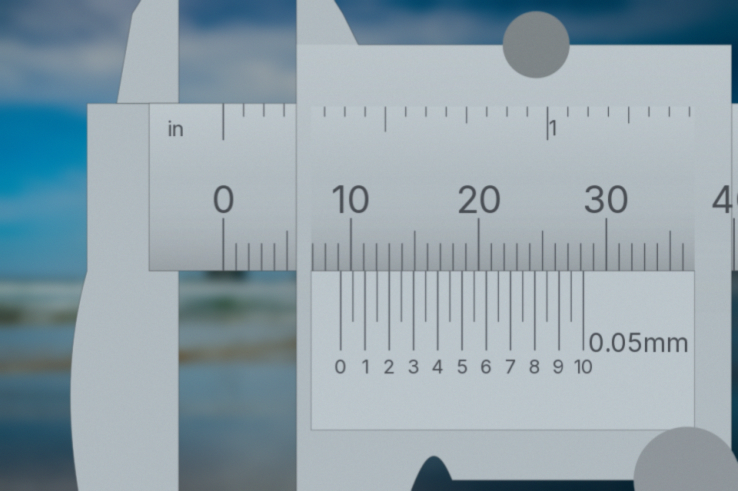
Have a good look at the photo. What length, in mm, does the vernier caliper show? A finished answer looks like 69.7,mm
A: 9.2,mm
